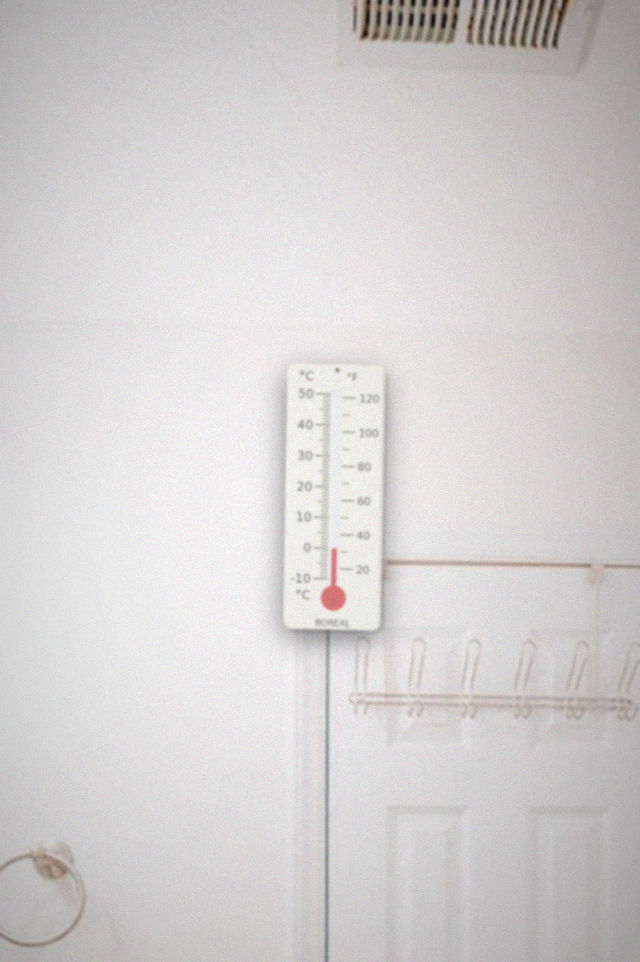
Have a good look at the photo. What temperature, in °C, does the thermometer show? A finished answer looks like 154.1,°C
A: 0,°C
